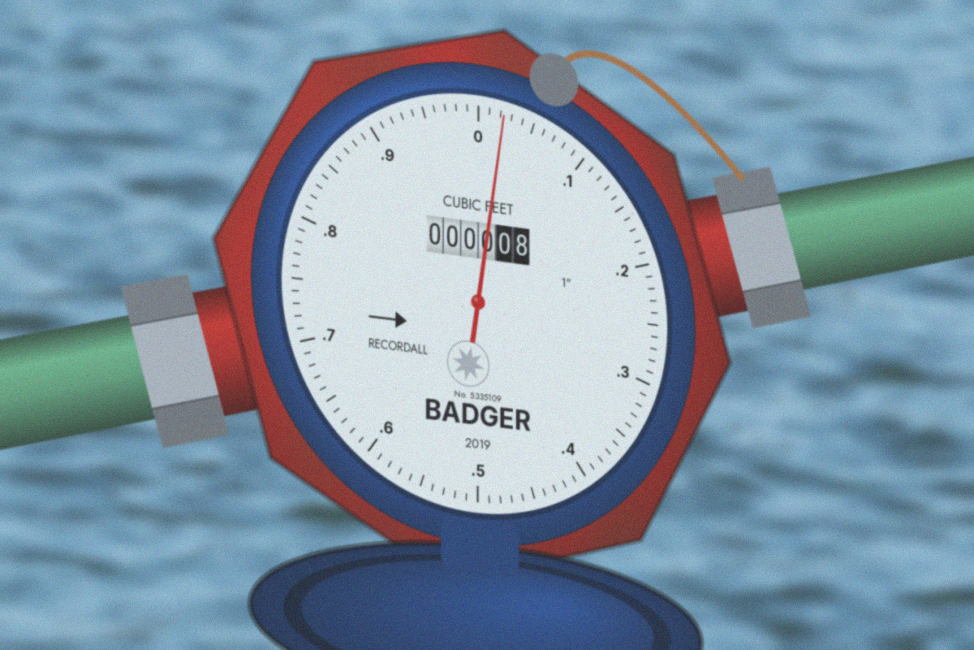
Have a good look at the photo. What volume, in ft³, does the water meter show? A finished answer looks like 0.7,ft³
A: 8.02,ft³
